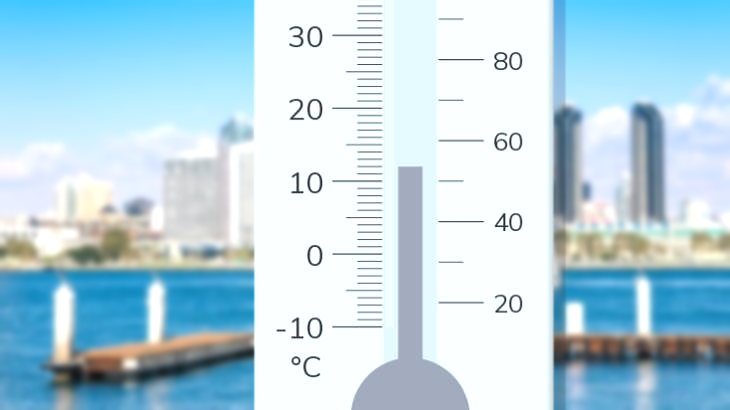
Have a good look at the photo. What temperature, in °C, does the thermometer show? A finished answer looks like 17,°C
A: 12,°C
